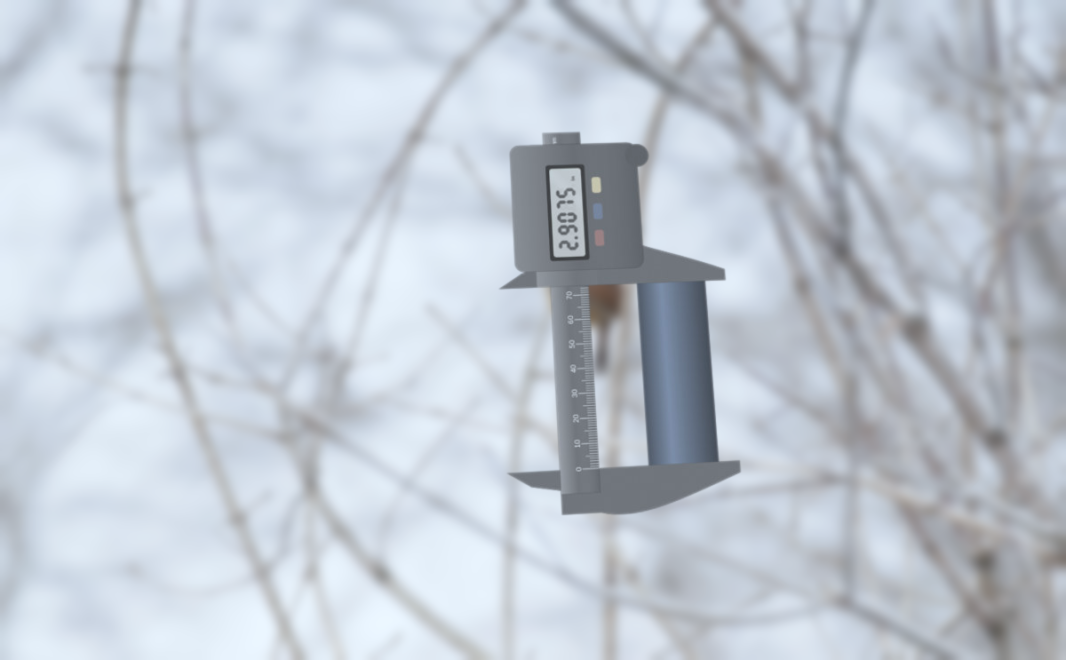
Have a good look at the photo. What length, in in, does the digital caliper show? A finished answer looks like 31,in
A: 2.9075,in
